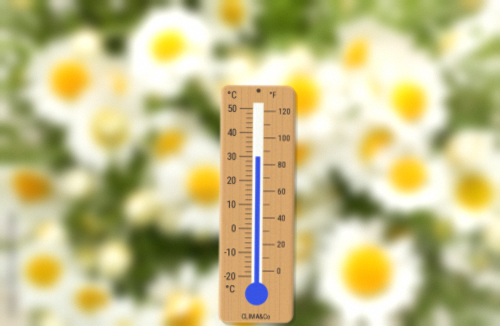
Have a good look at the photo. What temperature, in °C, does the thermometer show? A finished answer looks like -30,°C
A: 30,°C
